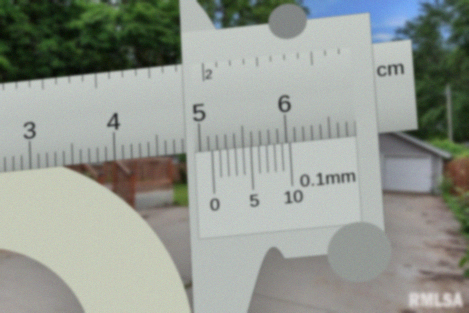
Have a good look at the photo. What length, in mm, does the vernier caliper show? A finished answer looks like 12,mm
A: 51.4,mm
